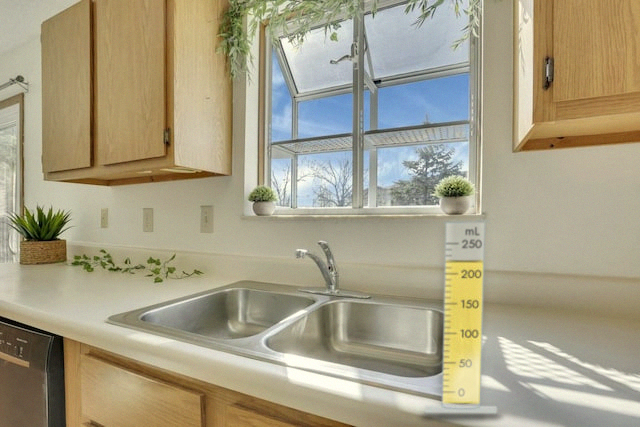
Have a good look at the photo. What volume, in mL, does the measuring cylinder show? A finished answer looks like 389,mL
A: 220,mL
